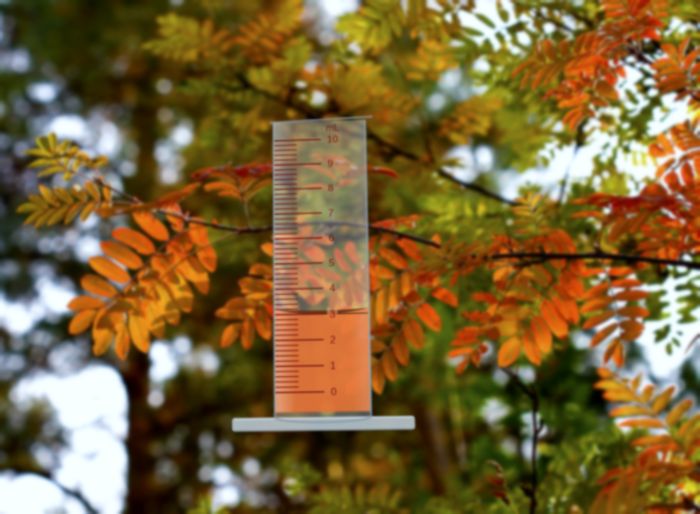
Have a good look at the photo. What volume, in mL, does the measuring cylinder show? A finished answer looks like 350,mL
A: 3,mL
